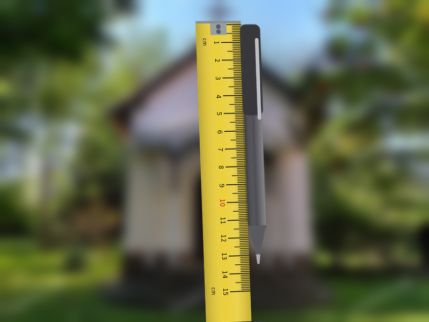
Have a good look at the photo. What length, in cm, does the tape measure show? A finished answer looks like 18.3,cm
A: 13.5,cm
